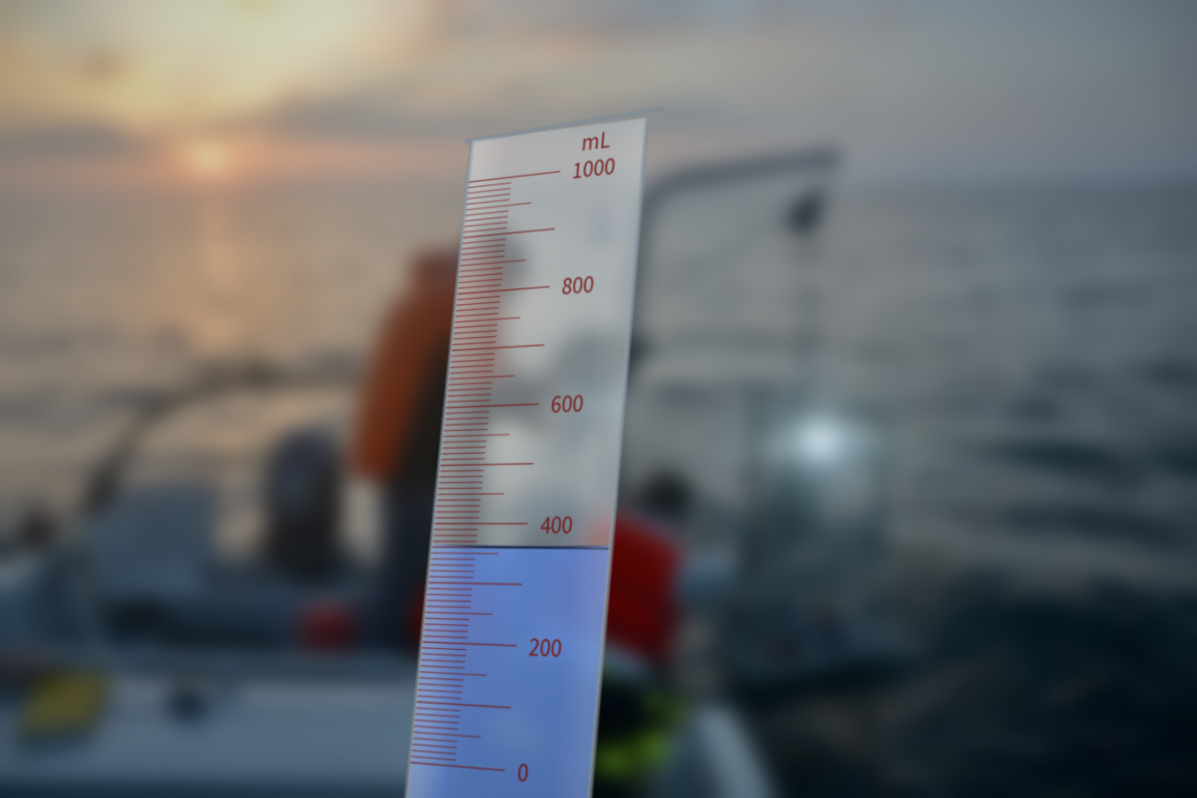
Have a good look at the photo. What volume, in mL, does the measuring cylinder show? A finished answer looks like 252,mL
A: 360,mL
